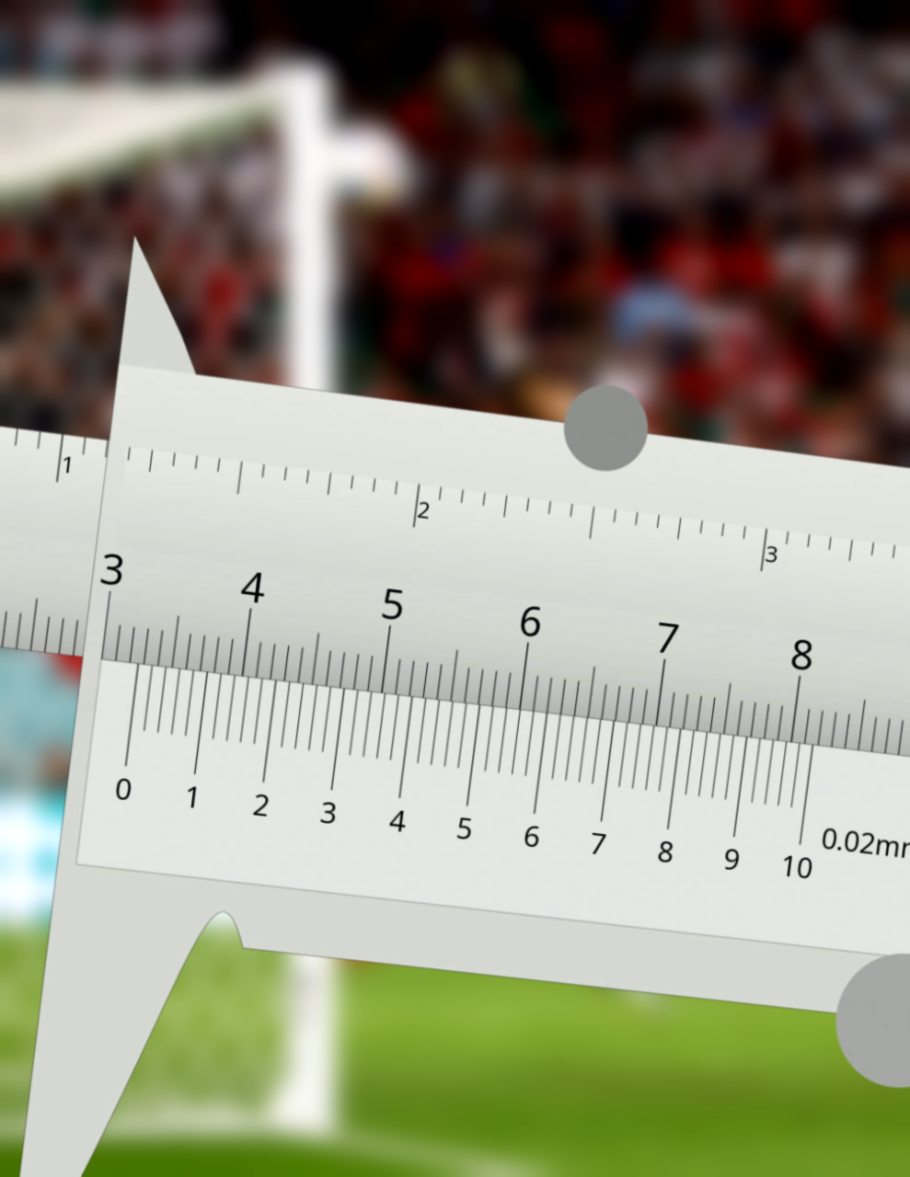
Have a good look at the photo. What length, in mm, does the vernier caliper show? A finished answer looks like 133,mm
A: 32.6,mm
